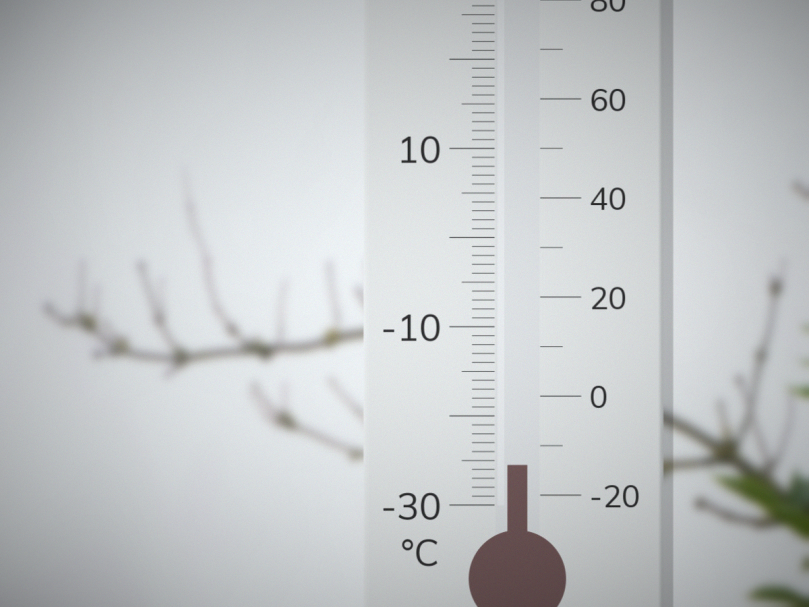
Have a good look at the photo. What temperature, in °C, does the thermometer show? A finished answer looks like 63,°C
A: -25.5,°C
